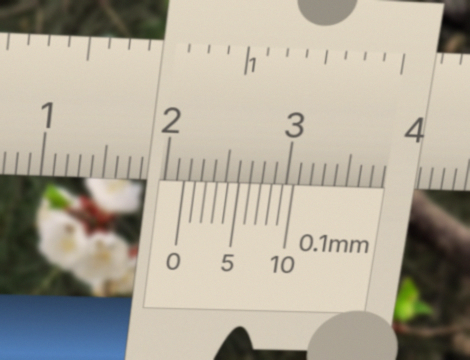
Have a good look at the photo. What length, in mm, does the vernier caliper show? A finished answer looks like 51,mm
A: 21.6,mm
